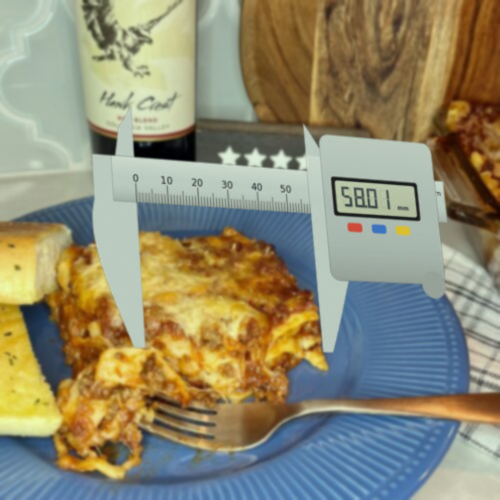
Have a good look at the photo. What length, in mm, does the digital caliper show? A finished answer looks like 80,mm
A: 58.01,mm
